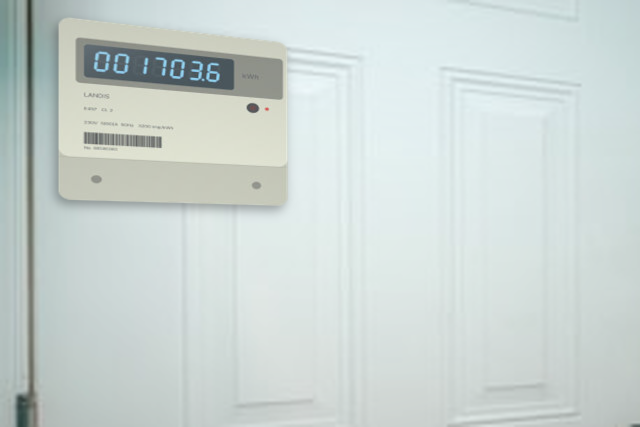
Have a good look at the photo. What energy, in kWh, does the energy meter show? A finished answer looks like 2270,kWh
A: 1703.6,kWh
